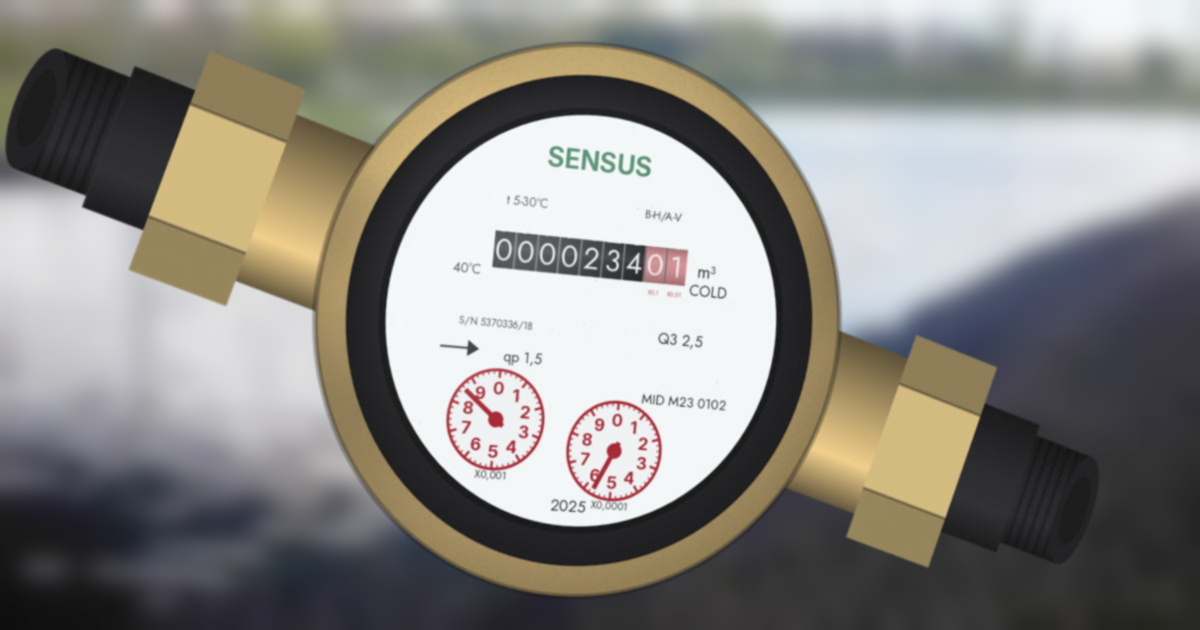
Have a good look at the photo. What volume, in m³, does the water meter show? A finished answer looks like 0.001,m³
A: 234.0185,m³
